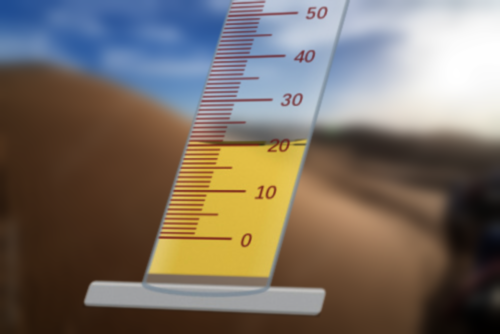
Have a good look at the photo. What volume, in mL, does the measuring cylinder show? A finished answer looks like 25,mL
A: 20,mL
